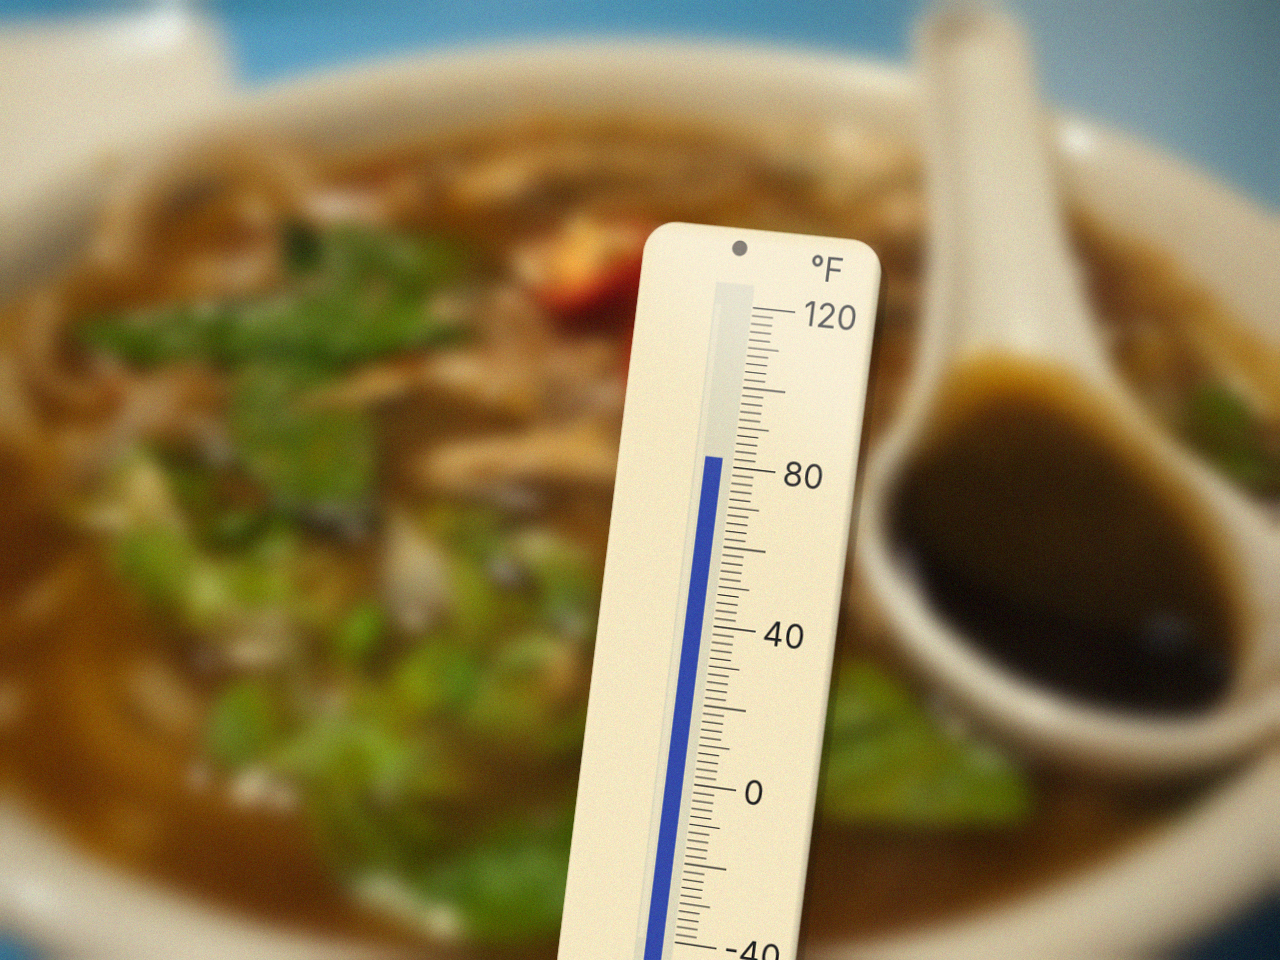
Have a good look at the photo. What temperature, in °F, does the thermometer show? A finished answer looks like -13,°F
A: 82,°F
